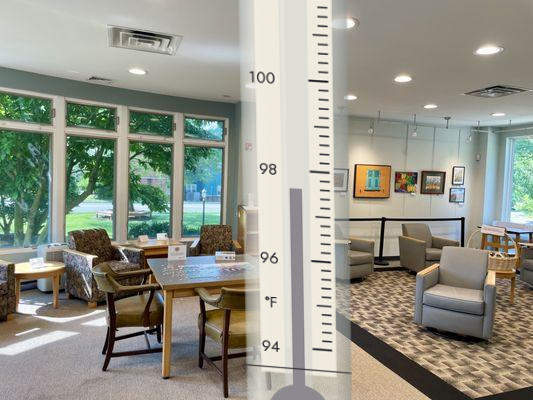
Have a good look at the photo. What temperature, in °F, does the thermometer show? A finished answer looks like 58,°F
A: 97.6,°F
